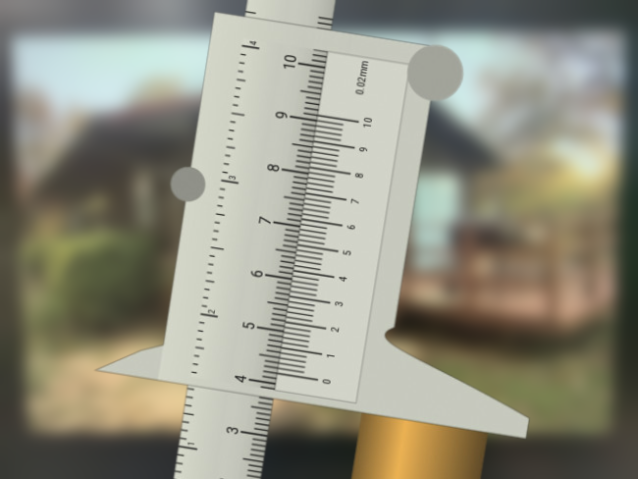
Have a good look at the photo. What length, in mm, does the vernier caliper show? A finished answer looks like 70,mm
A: 42.0,mm
